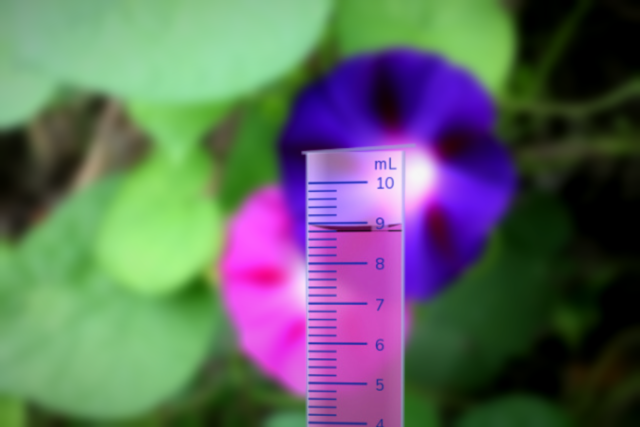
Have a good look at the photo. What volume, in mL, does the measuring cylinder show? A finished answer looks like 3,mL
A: 8.8,mL
